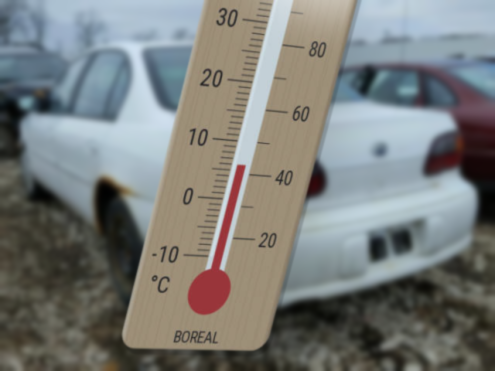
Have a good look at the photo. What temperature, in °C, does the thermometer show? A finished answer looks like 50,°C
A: 6,°C
